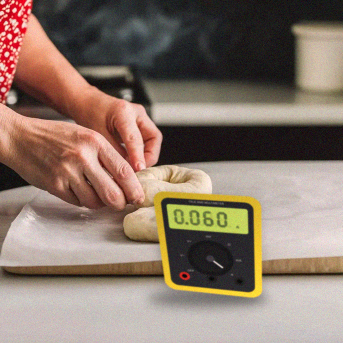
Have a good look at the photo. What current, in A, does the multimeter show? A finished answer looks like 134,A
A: 0.060,A
